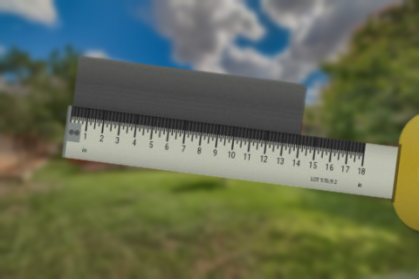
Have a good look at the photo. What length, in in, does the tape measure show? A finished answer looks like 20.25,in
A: 14,in
